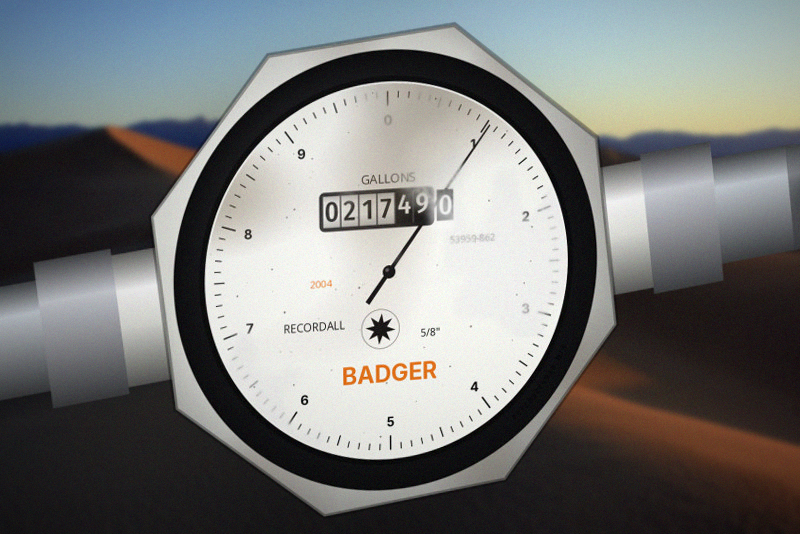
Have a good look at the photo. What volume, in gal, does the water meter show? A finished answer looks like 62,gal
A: 217491.0,gal
